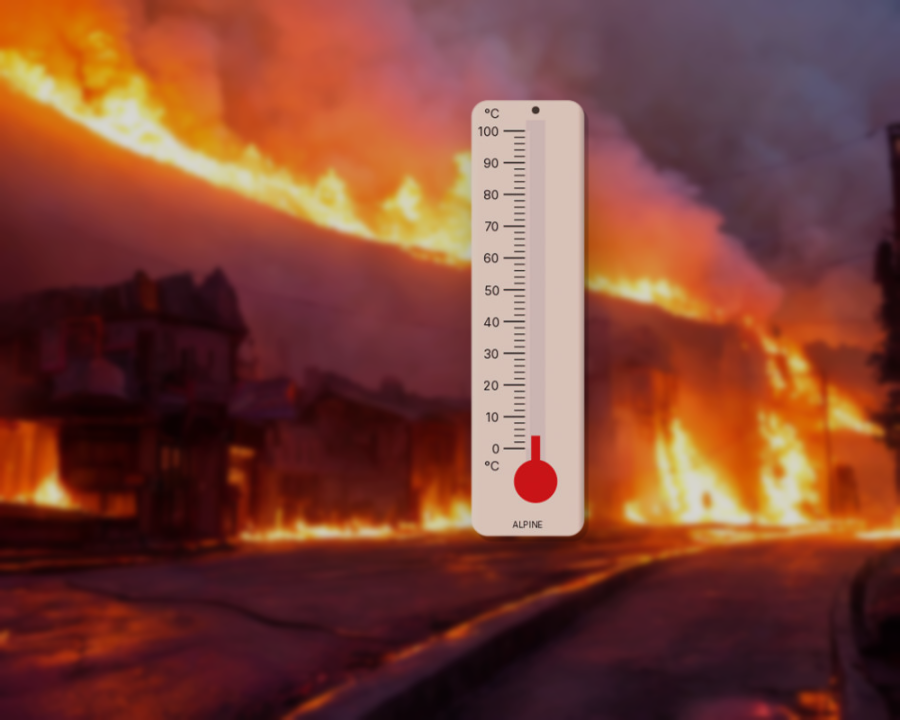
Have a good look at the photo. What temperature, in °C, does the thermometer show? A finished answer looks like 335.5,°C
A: 4,°C
